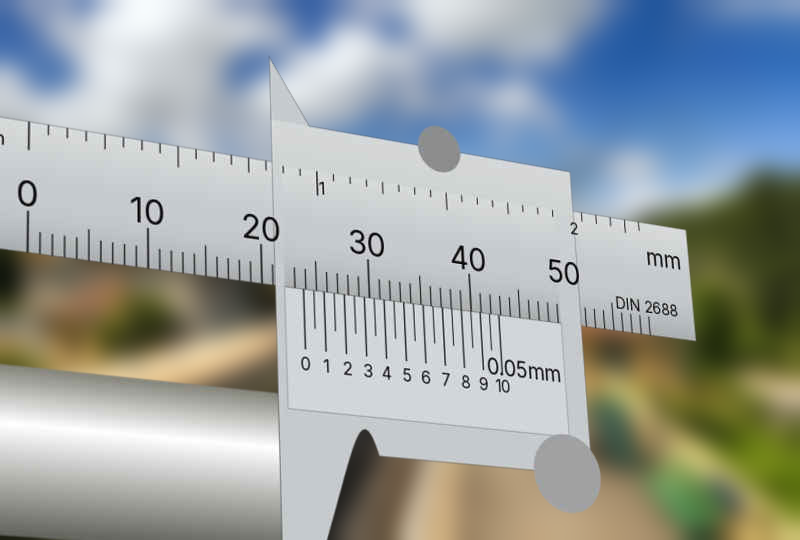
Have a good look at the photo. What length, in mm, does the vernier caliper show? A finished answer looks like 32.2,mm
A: 23.8,mm
